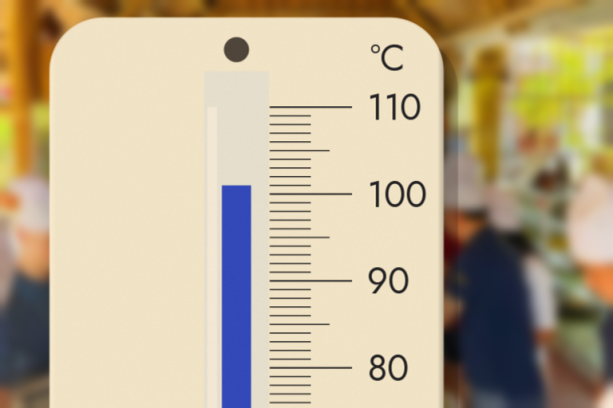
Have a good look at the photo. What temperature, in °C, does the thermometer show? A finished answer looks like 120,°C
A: 101,°C
